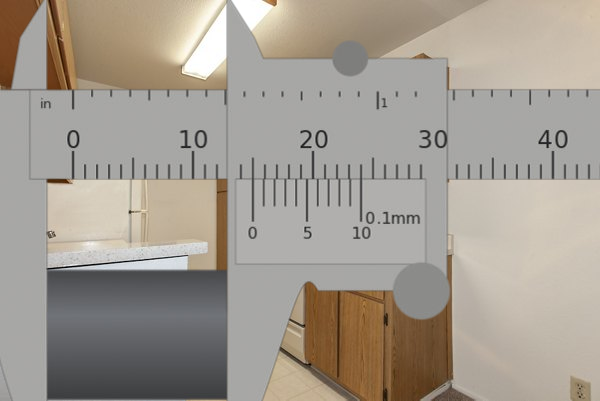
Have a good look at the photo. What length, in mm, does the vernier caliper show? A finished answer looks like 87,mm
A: 15.0,mm
